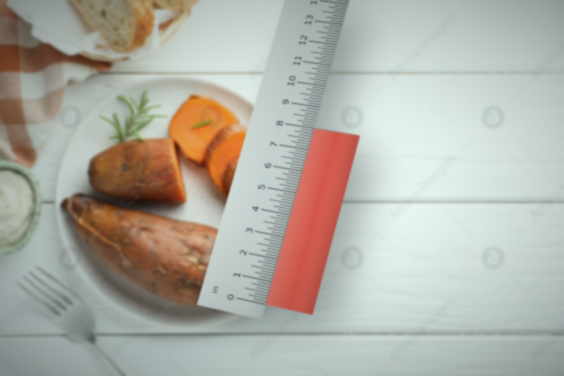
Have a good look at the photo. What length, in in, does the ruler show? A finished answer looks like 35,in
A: 8,in
